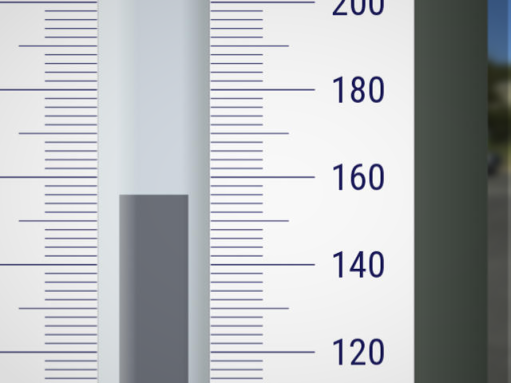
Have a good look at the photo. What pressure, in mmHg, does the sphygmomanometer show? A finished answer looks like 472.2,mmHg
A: 156,mmHg
